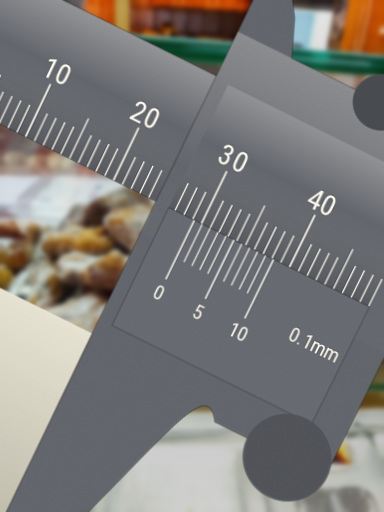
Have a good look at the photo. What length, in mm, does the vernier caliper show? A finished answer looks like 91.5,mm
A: 29.2,mm
